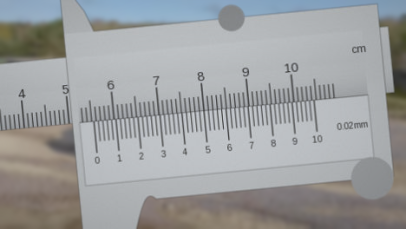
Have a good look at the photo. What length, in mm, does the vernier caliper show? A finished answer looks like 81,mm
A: 55.5,mm
